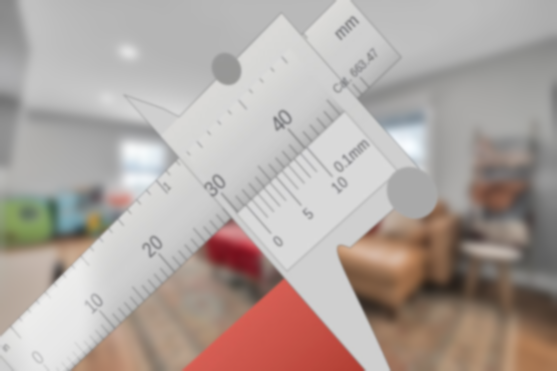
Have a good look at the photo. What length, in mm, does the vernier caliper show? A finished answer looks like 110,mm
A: 31.2,mm
